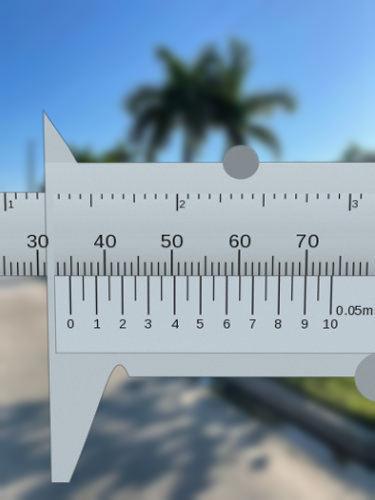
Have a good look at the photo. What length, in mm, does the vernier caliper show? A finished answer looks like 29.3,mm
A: 34.8,mm
